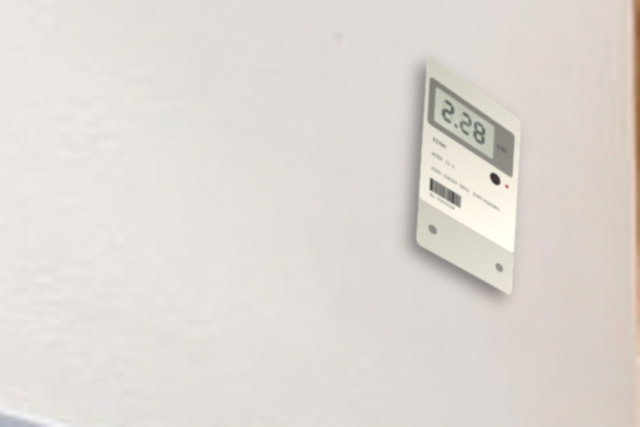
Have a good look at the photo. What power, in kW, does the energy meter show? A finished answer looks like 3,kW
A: 2.28,kW
